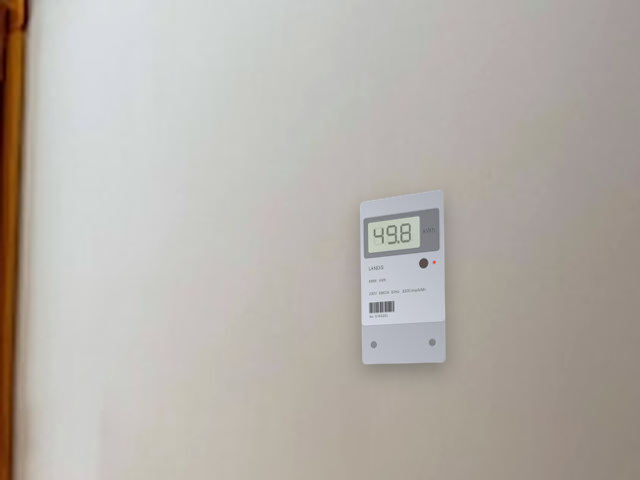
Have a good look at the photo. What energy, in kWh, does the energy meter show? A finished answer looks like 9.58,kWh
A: 49.8,kWh
